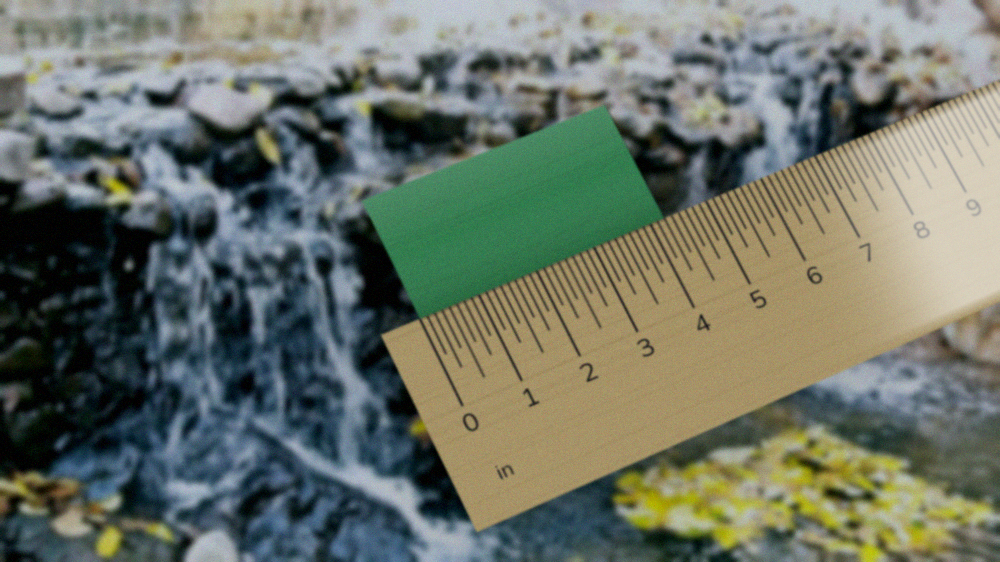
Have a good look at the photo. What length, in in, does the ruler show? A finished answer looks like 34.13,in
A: 4.25,in
